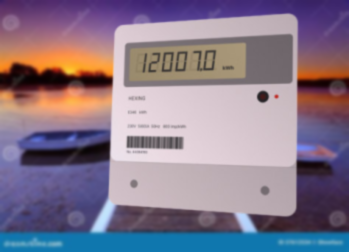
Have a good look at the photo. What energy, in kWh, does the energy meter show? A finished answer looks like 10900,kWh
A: 12007.0,kWh
